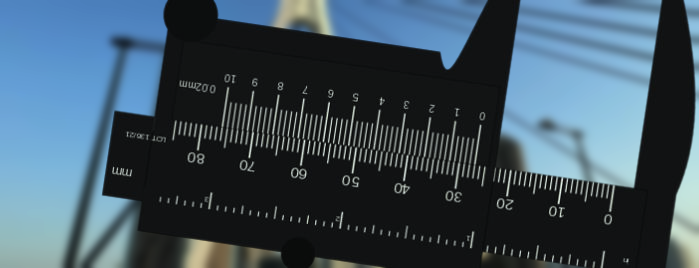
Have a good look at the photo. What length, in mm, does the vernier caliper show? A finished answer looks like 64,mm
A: 27.0,mm
